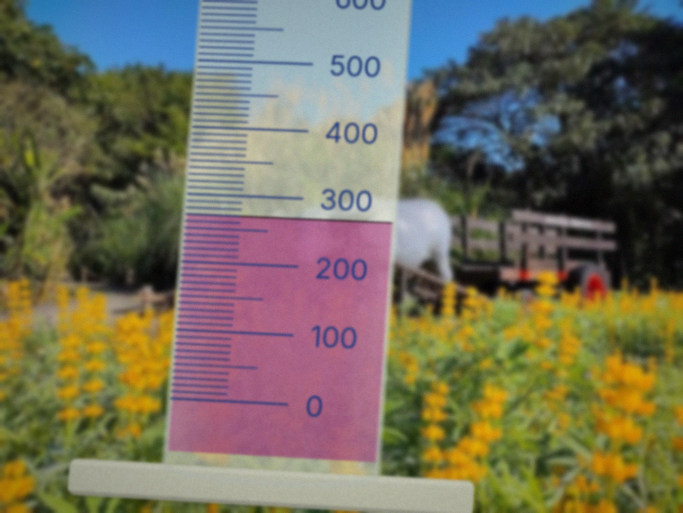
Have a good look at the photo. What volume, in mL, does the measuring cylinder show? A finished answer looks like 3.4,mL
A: 270,mL
